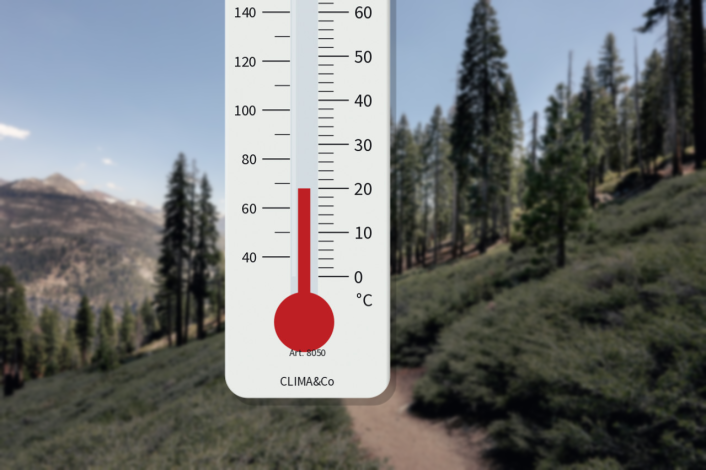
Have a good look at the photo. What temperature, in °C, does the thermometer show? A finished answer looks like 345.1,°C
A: 20,°C
